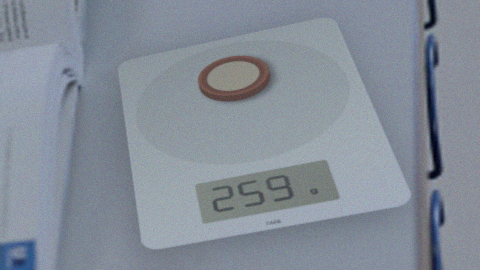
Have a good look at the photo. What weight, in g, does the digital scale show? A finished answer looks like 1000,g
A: 259,g
